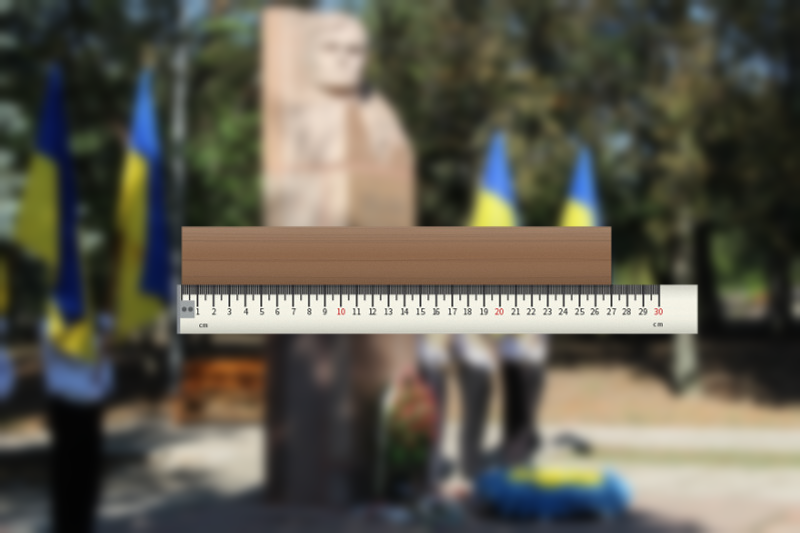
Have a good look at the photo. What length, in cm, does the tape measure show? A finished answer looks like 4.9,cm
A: 27,cm
